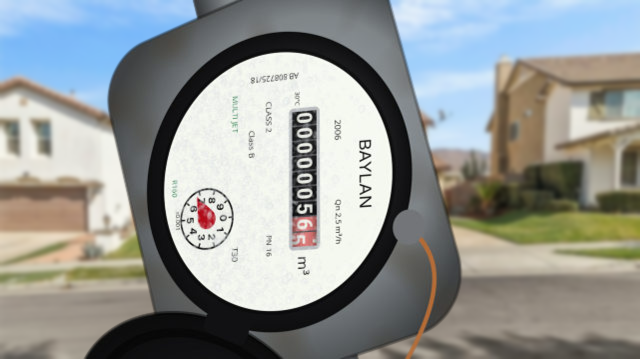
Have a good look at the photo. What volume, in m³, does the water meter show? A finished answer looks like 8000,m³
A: 5.646,m³
